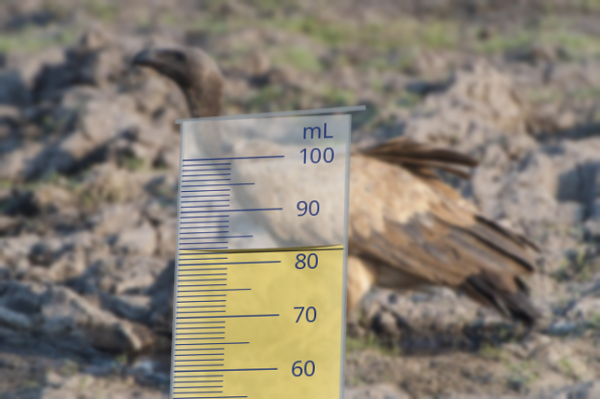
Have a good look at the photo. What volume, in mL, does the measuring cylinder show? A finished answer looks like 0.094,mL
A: 82,mL
